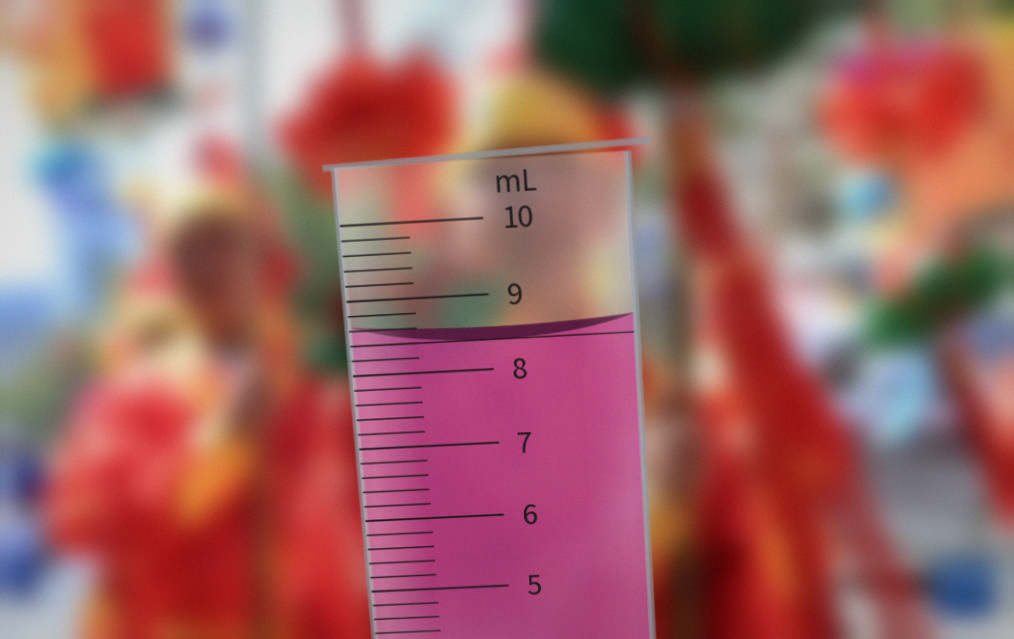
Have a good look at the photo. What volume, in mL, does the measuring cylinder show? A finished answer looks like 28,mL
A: 8.4,mL
